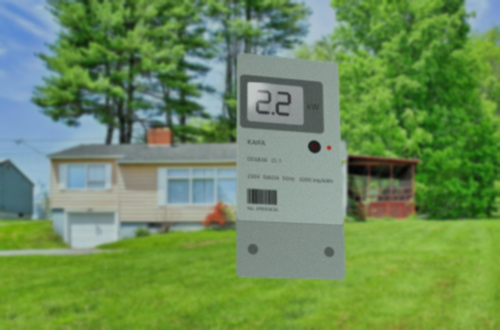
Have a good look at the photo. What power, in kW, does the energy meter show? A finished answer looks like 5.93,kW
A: 2.2,kW
